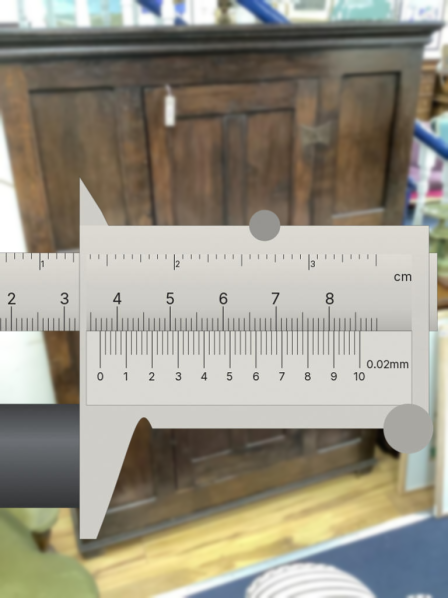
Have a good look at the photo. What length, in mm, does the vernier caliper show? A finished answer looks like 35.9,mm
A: 36.8,mm
